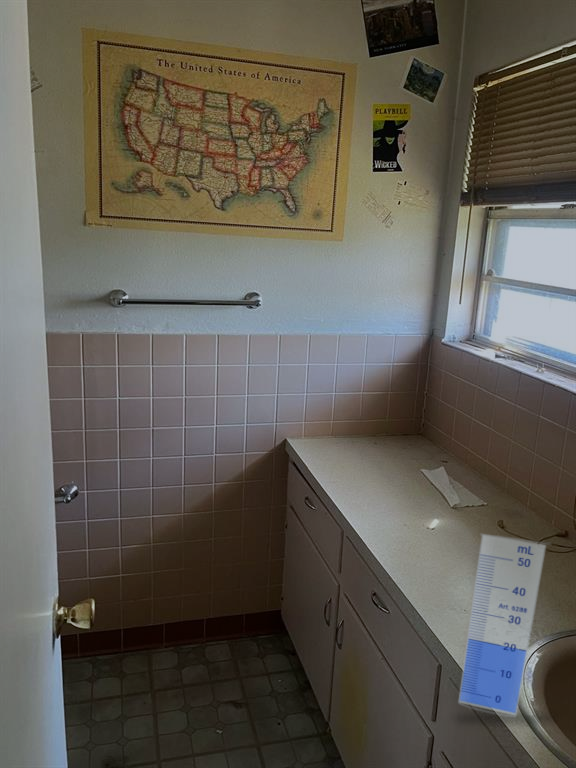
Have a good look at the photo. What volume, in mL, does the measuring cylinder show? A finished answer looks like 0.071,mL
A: 20,mL
